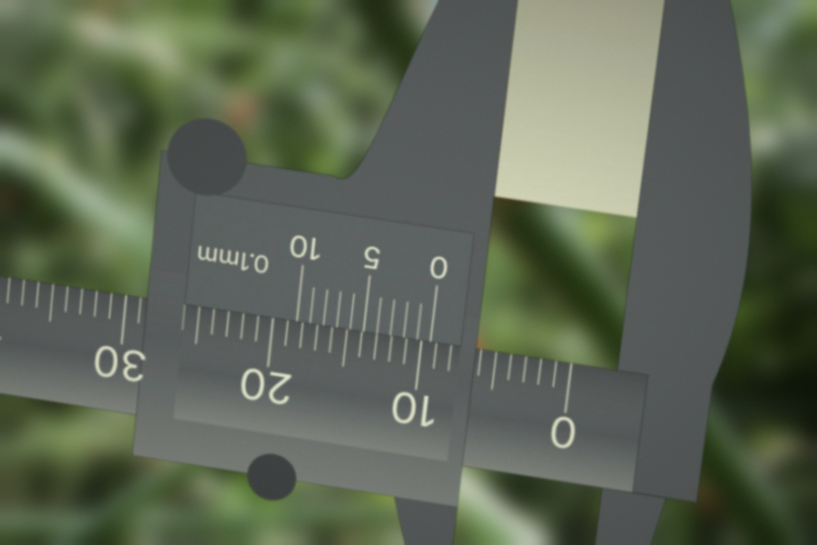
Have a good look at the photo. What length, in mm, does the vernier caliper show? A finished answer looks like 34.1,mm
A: 9.4,mm
